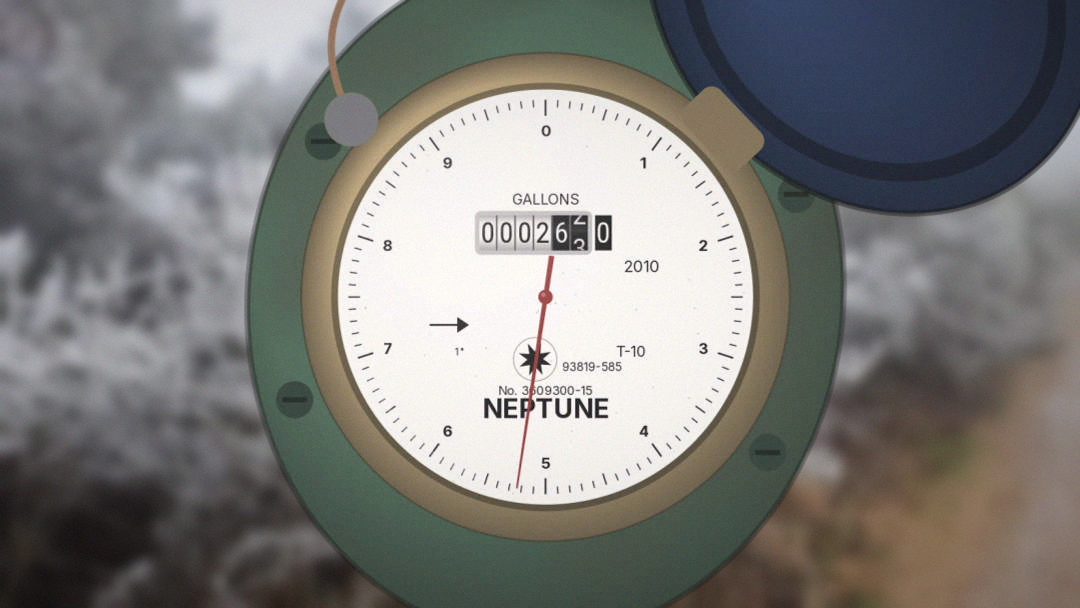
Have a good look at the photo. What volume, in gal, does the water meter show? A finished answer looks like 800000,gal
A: 2625.2,gal
